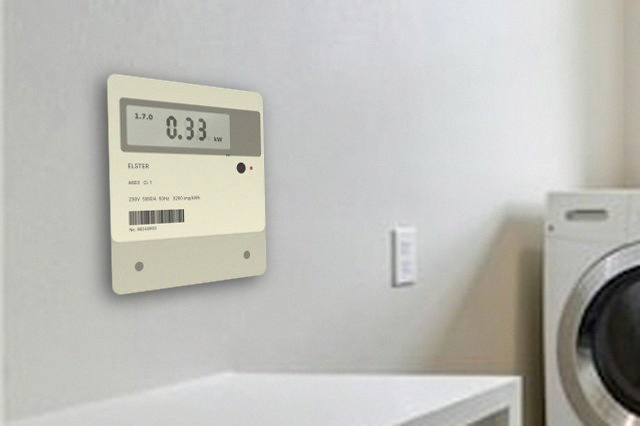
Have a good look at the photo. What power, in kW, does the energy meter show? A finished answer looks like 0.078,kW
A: 0.33,kW
